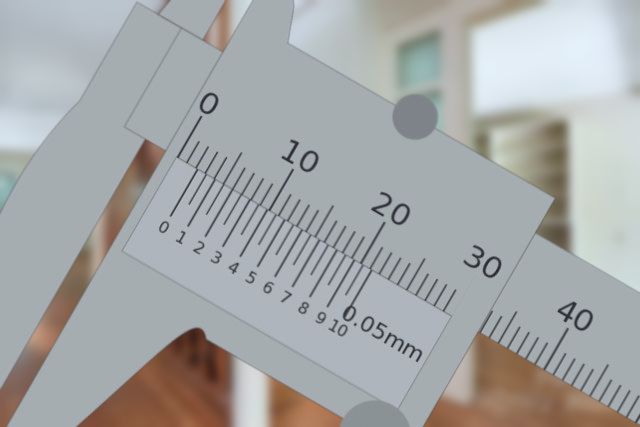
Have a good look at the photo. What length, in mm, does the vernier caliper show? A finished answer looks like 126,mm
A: 2.2,mm
